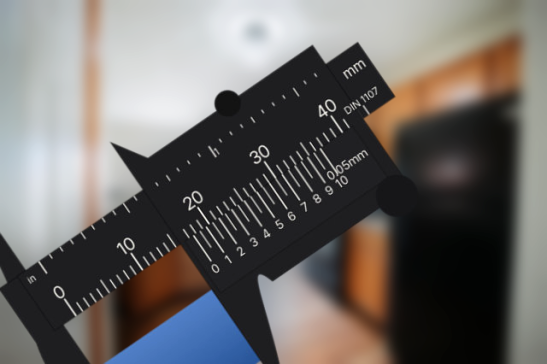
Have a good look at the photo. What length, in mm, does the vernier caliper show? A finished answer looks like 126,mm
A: 17.6,mm
